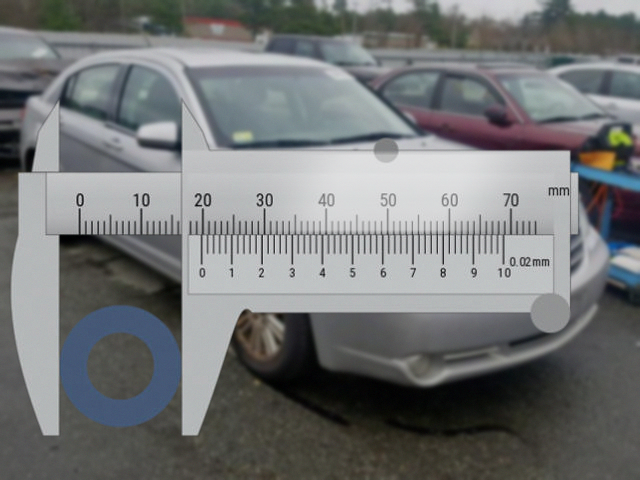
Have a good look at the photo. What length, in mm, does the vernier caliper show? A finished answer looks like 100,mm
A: 19.8,mm
